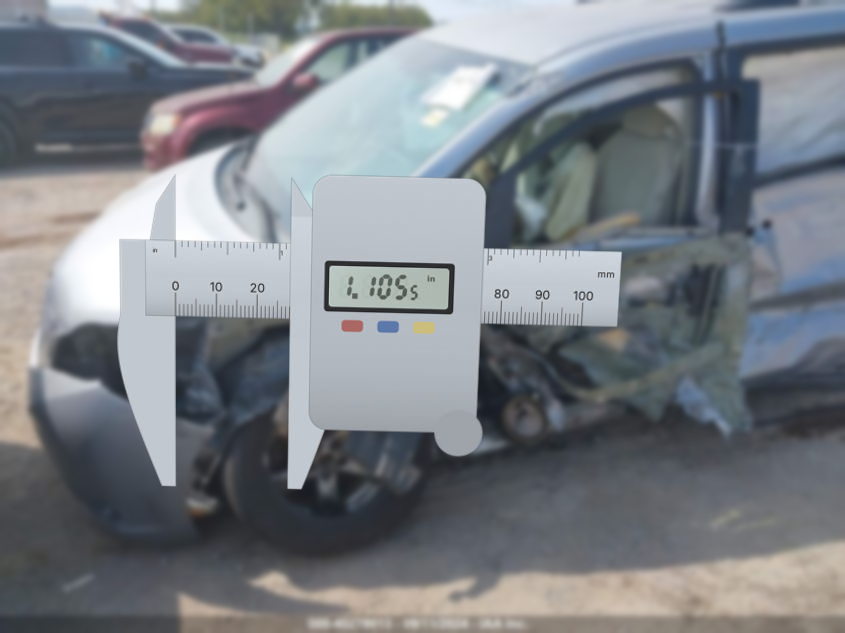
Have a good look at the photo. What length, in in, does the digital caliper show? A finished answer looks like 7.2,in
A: 1.1055,in
